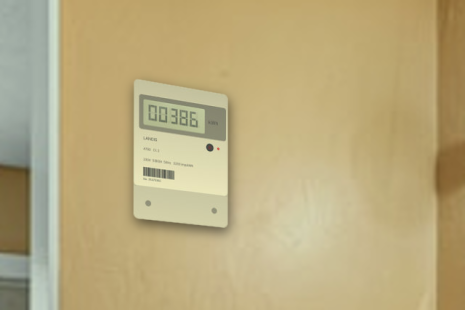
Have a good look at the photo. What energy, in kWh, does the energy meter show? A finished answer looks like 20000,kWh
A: 386,kWh
